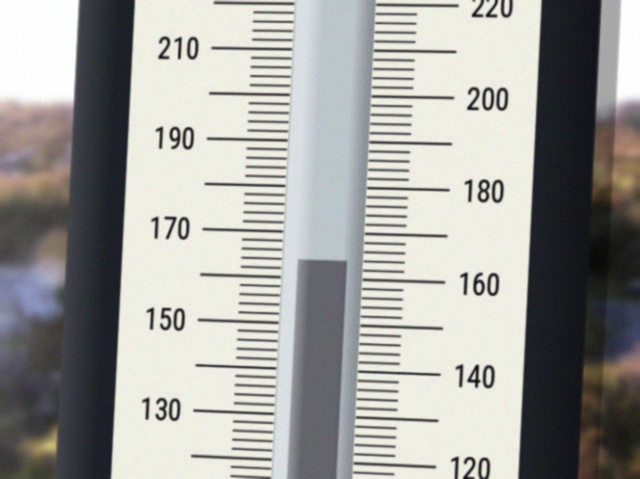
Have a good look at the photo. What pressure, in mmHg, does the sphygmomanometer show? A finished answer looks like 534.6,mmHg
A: 164,mmHg
